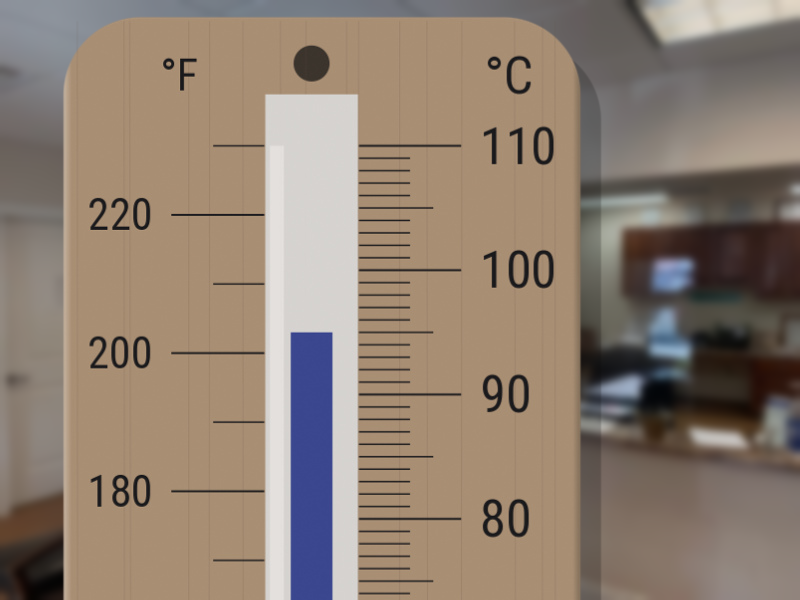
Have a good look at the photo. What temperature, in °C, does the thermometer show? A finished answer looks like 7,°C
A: 95,°C
